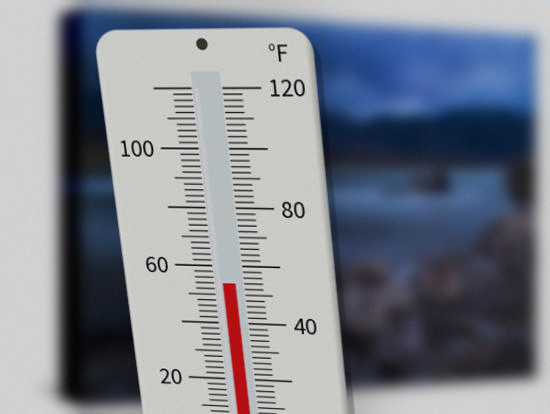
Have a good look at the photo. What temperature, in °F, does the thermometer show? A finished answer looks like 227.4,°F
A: 54,°F
